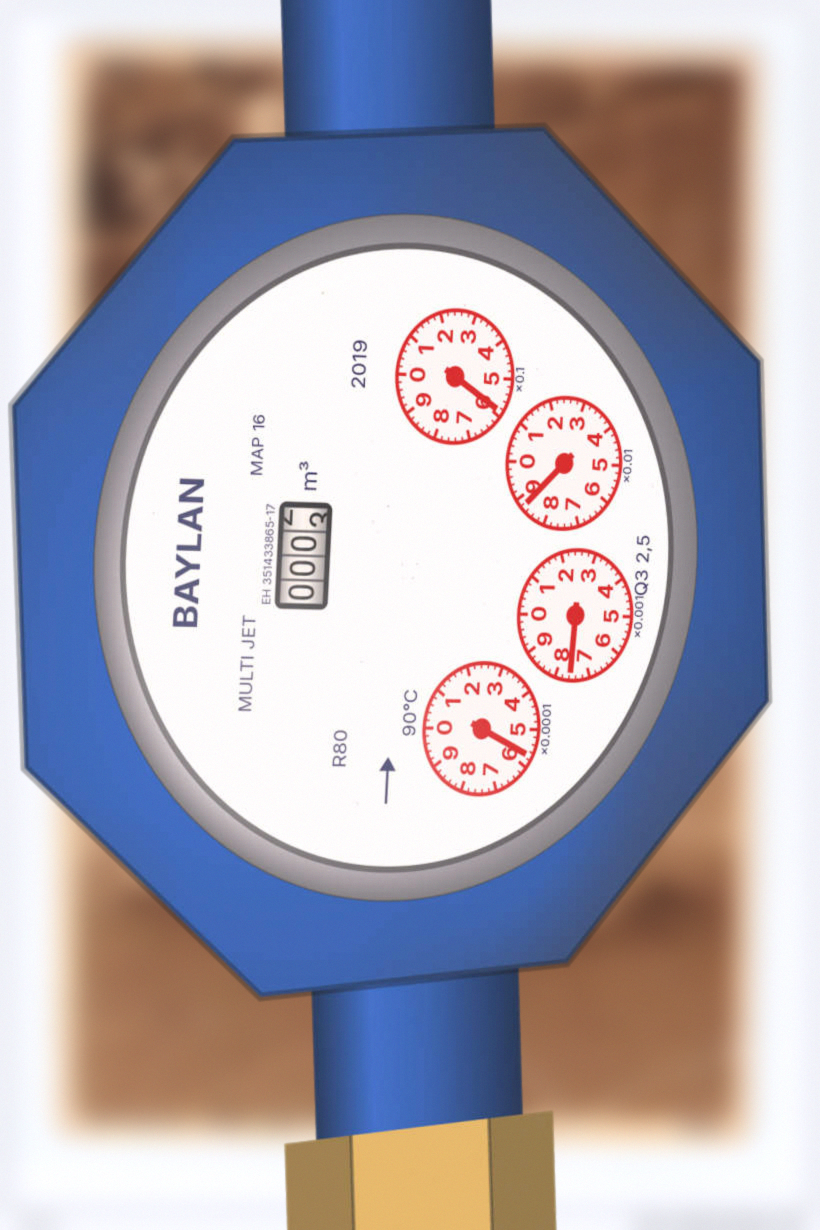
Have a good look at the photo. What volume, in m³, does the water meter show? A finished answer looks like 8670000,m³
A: 2.5875,m³
